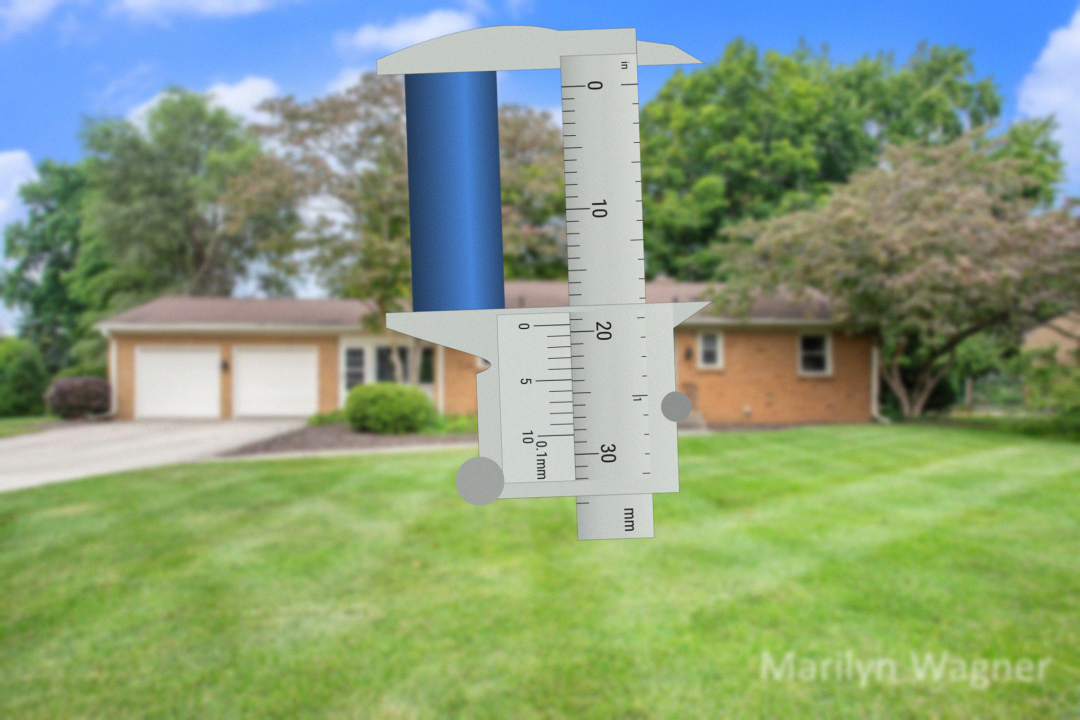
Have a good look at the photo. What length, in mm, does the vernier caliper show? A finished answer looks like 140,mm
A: 19.4,mm
